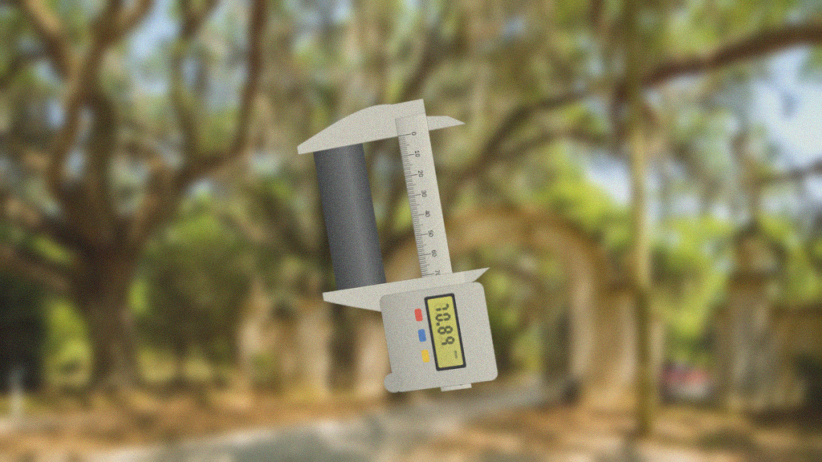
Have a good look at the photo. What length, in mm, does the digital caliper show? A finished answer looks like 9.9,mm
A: 70.89,mm
